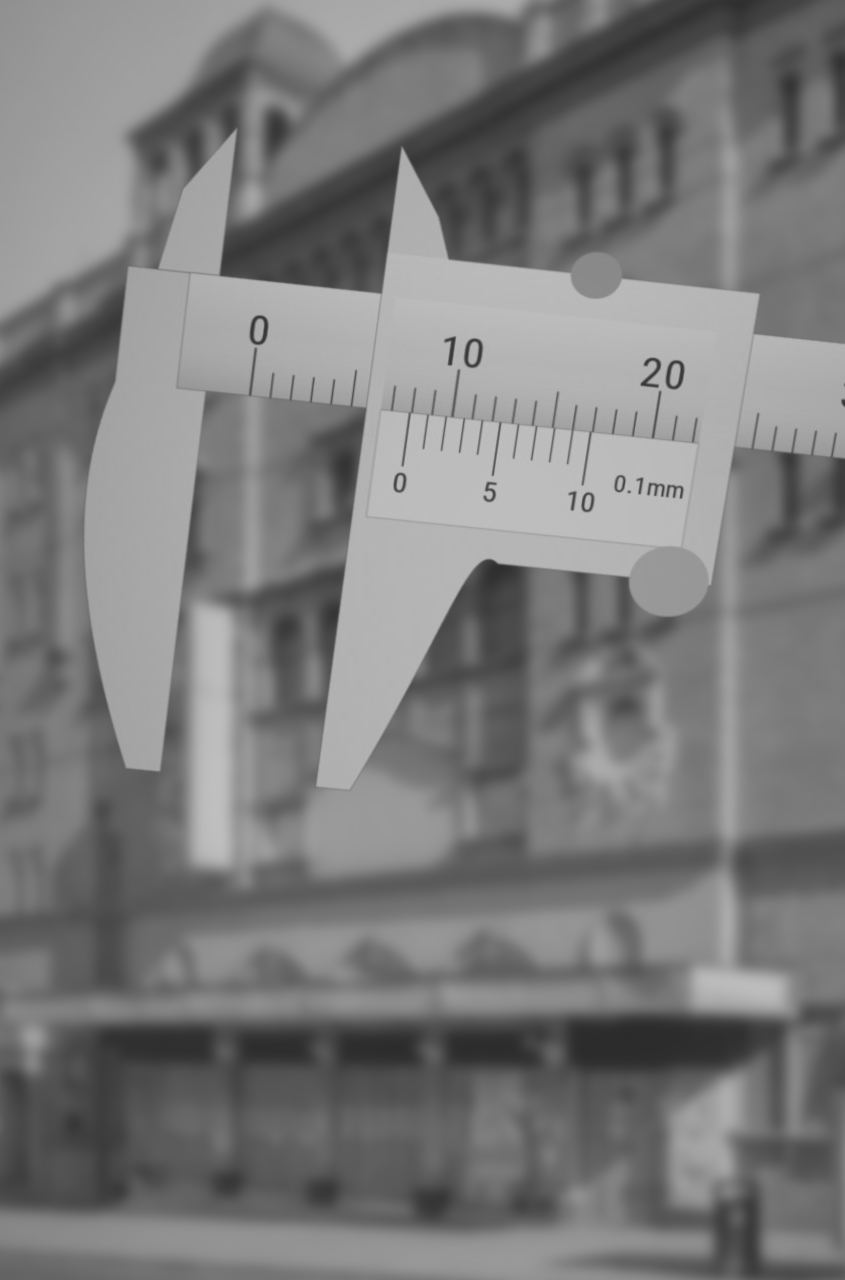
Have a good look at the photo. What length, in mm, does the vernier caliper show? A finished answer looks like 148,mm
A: 7.9,mm
